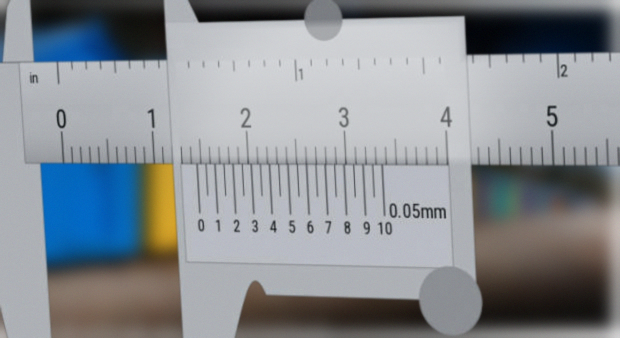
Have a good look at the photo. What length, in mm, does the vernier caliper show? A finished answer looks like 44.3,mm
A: 14.6,mm
